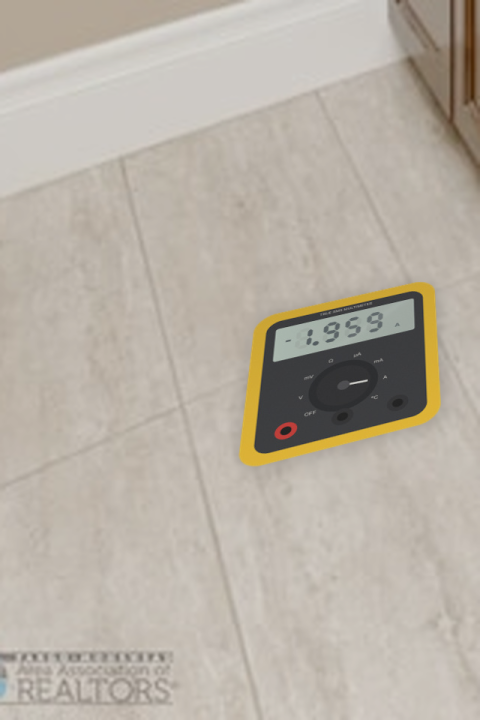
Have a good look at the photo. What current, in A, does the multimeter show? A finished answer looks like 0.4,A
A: -1.959,A
